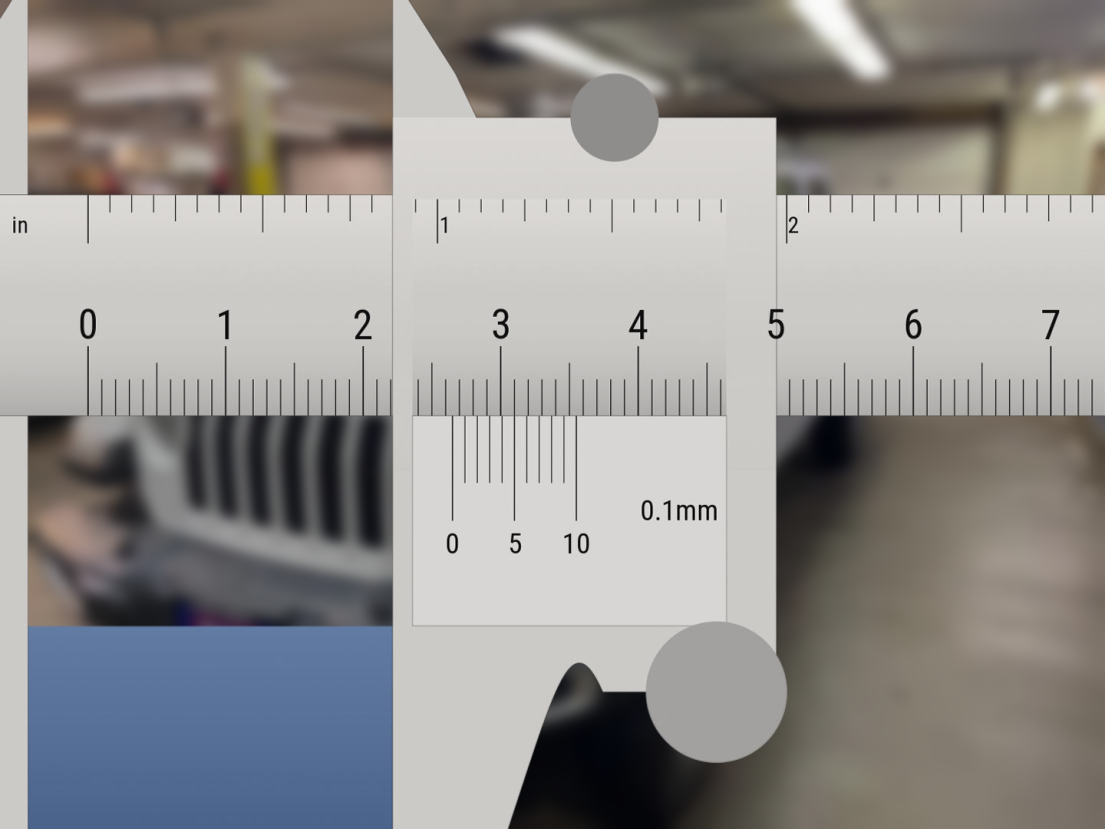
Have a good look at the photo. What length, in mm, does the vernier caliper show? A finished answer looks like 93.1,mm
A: 26.5,mm
